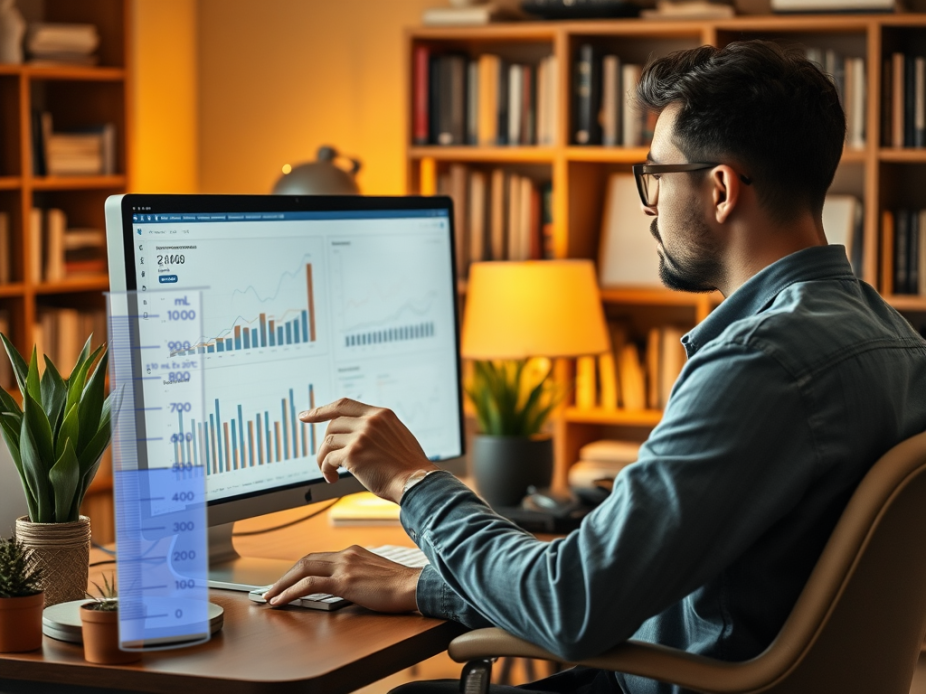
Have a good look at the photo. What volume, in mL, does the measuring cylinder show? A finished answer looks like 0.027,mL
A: 500,mL
